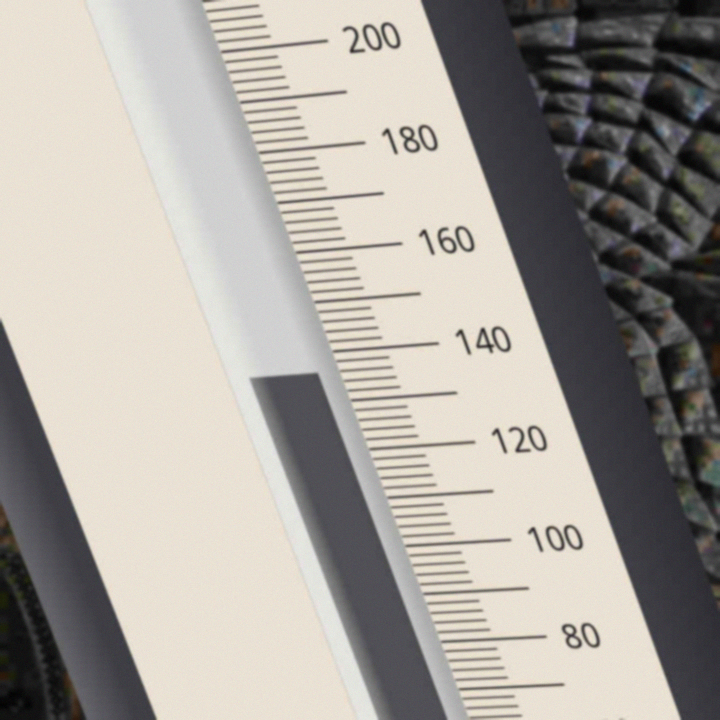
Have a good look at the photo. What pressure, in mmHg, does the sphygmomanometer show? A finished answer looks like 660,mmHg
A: 136,mmHg
